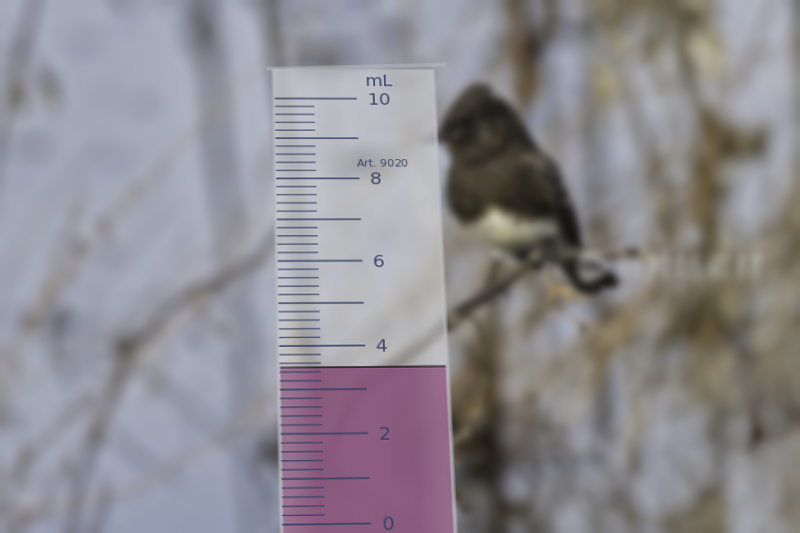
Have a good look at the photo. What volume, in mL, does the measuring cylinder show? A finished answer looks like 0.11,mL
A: 3.5,mL
